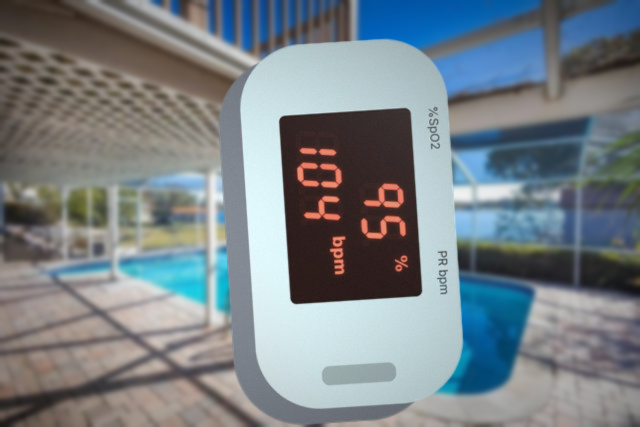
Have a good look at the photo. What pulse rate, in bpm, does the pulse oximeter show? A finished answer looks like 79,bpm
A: 104,bpm
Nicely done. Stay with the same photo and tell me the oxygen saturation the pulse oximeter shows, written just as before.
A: 95,%
